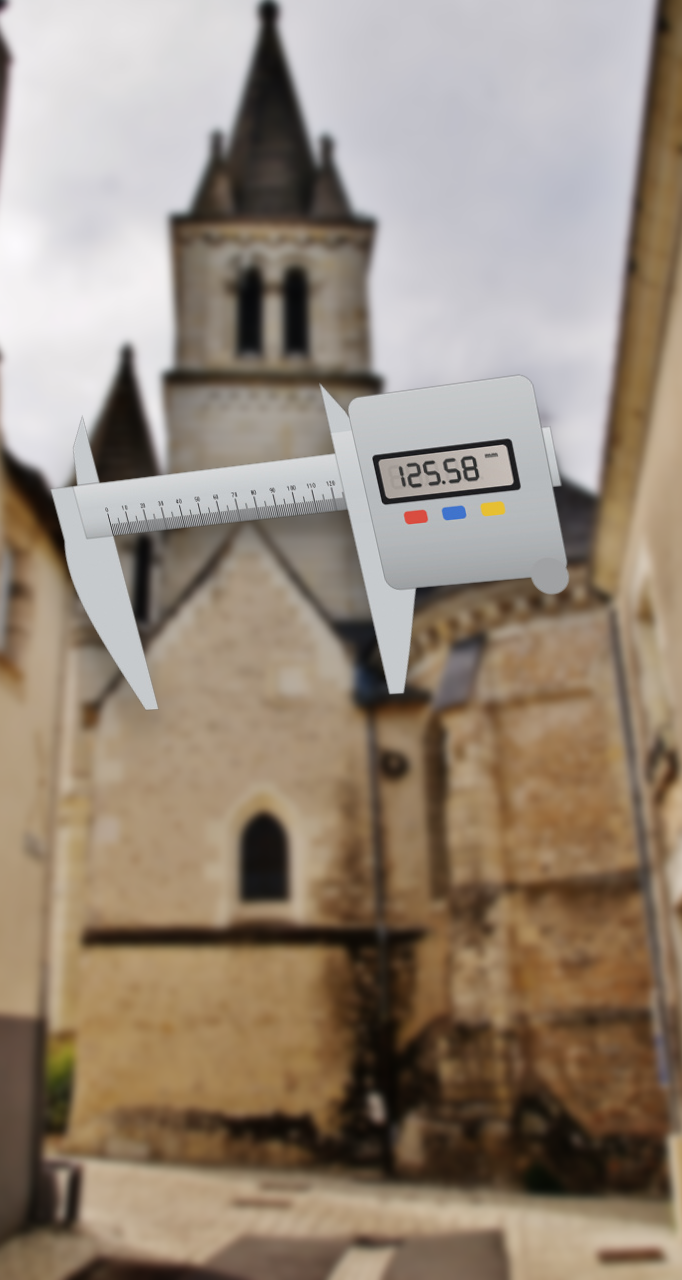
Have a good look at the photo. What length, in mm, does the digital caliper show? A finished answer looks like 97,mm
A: 125.58,mm
